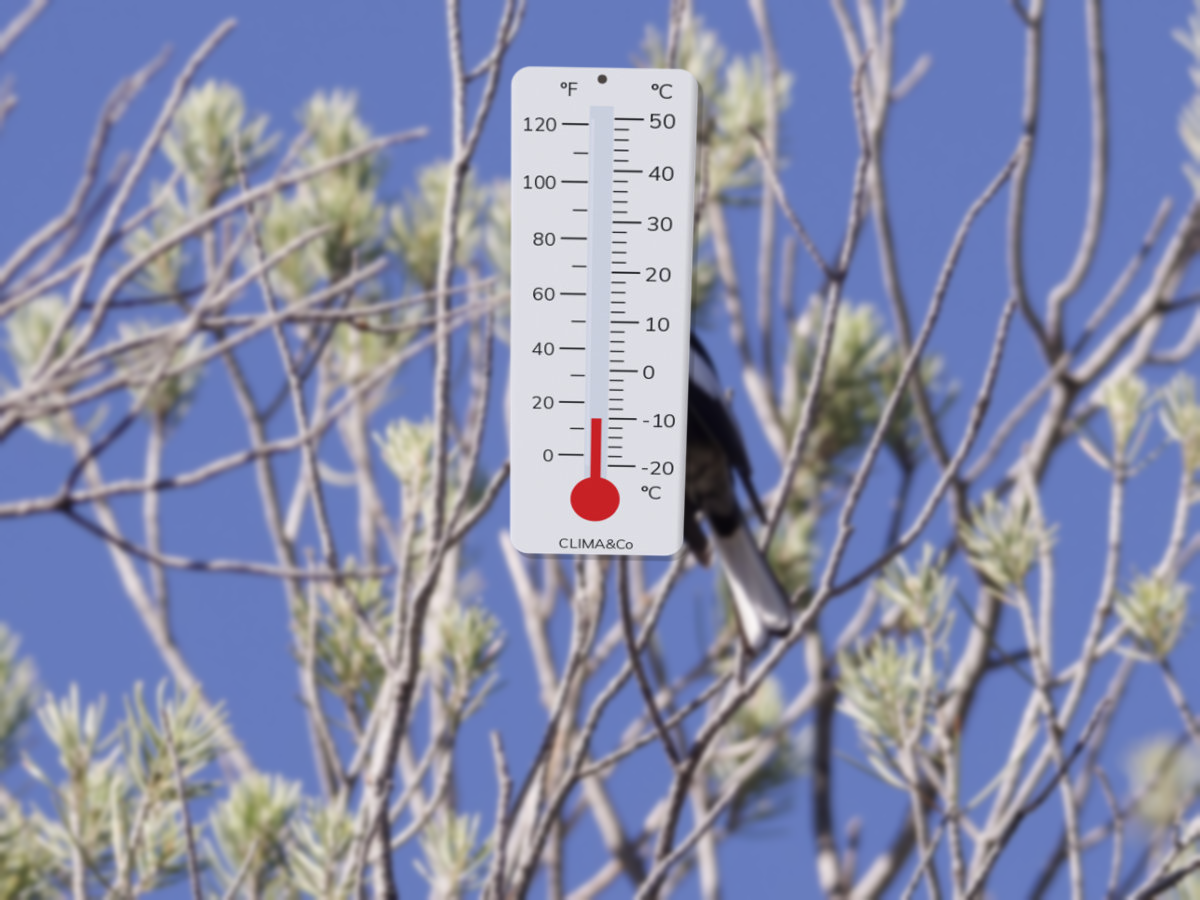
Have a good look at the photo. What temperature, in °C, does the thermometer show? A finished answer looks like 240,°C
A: -10,°C
